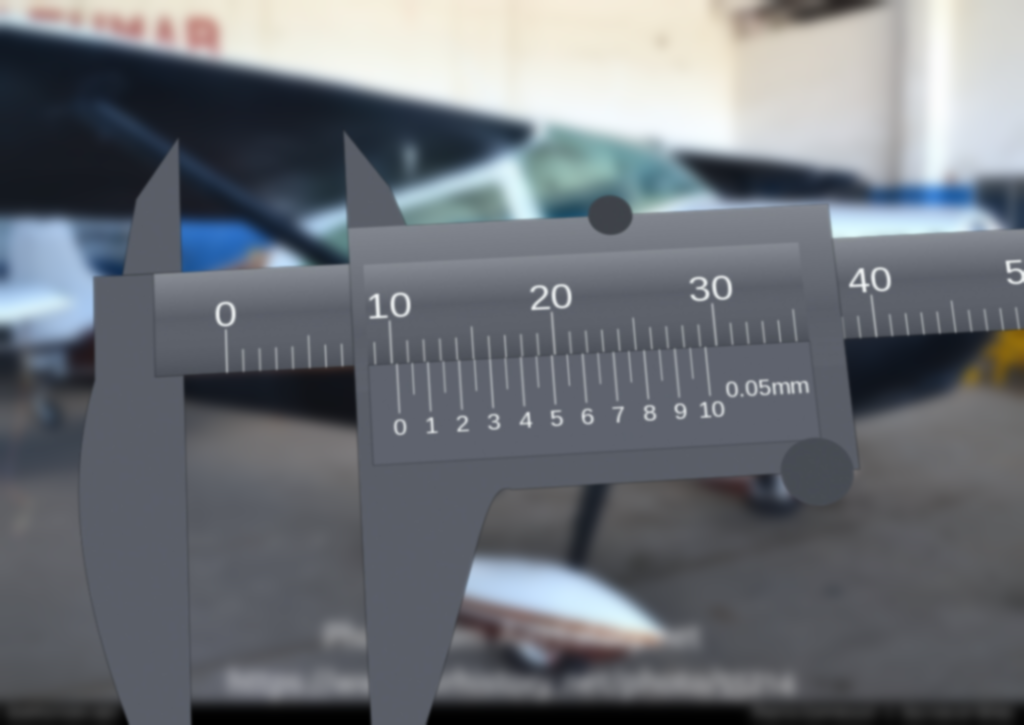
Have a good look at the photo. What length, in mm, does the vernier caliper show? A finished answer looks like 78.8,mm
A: 10.3,mm
